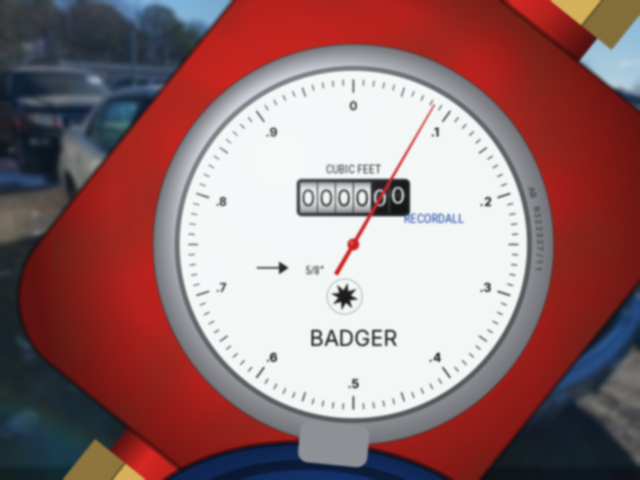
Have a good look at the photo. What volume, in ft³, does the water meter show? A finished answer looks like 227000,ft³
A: 0.08,ft³
